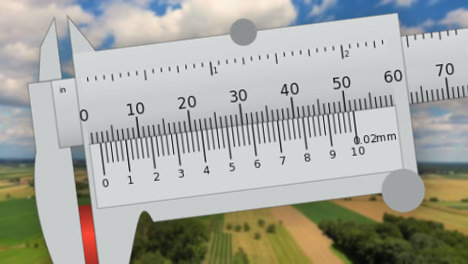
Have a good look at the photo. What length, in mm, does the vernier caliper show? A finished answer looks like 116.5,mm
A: 2.5,mm
